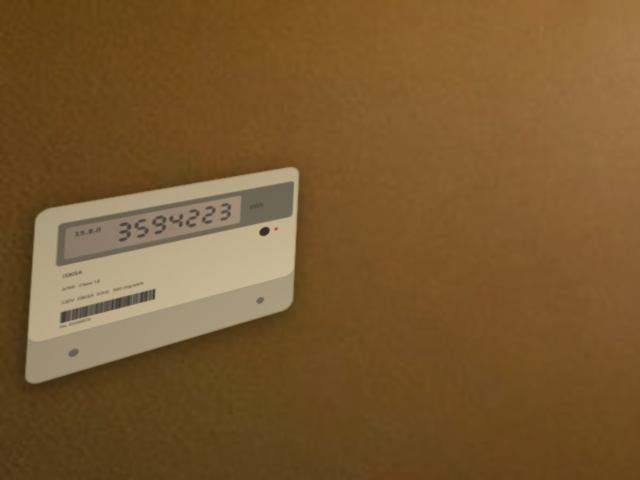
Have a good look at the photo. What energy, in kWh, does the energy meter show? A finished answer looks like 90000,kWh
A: 3594223,kWh
